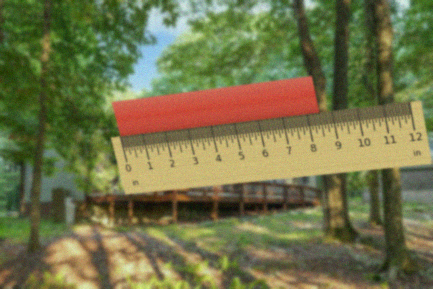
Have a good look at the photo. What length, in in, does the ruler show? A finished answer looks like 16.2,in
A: 8.5,in
